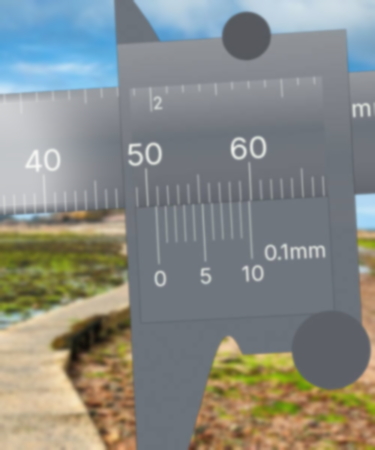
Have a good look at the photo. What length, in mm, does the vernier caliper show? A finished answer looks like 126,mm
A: 50.8,mm
